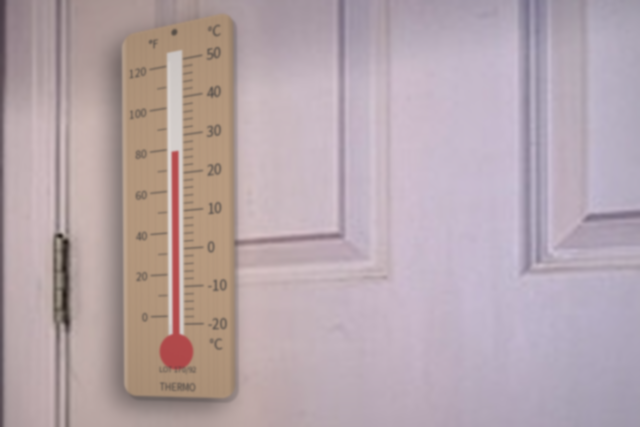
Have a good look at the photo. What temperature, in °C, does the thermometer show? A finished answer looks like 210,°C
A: 26,°C
